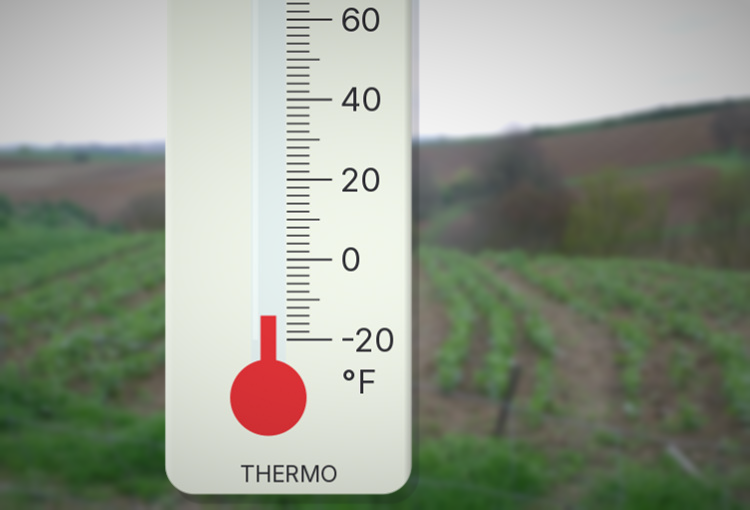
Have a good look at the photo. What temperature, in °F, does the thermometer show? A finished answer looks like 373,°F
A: -14,°F
